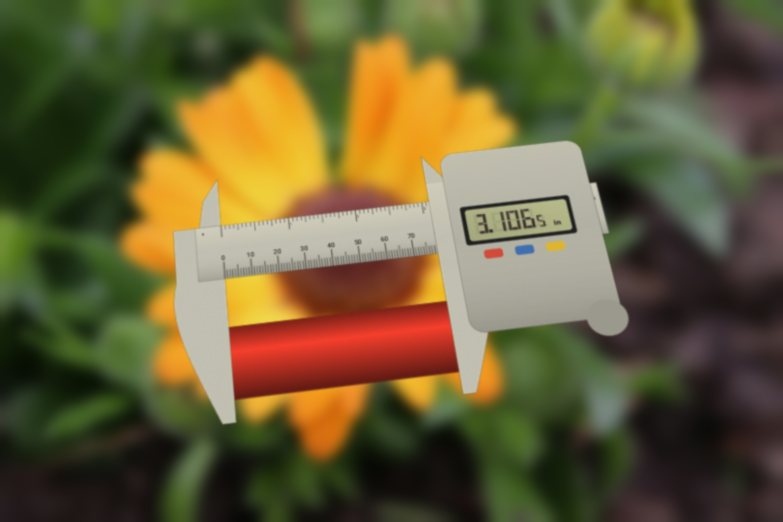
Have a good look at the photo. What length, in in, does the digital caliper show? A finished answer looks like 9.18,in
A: 3.1065,in
